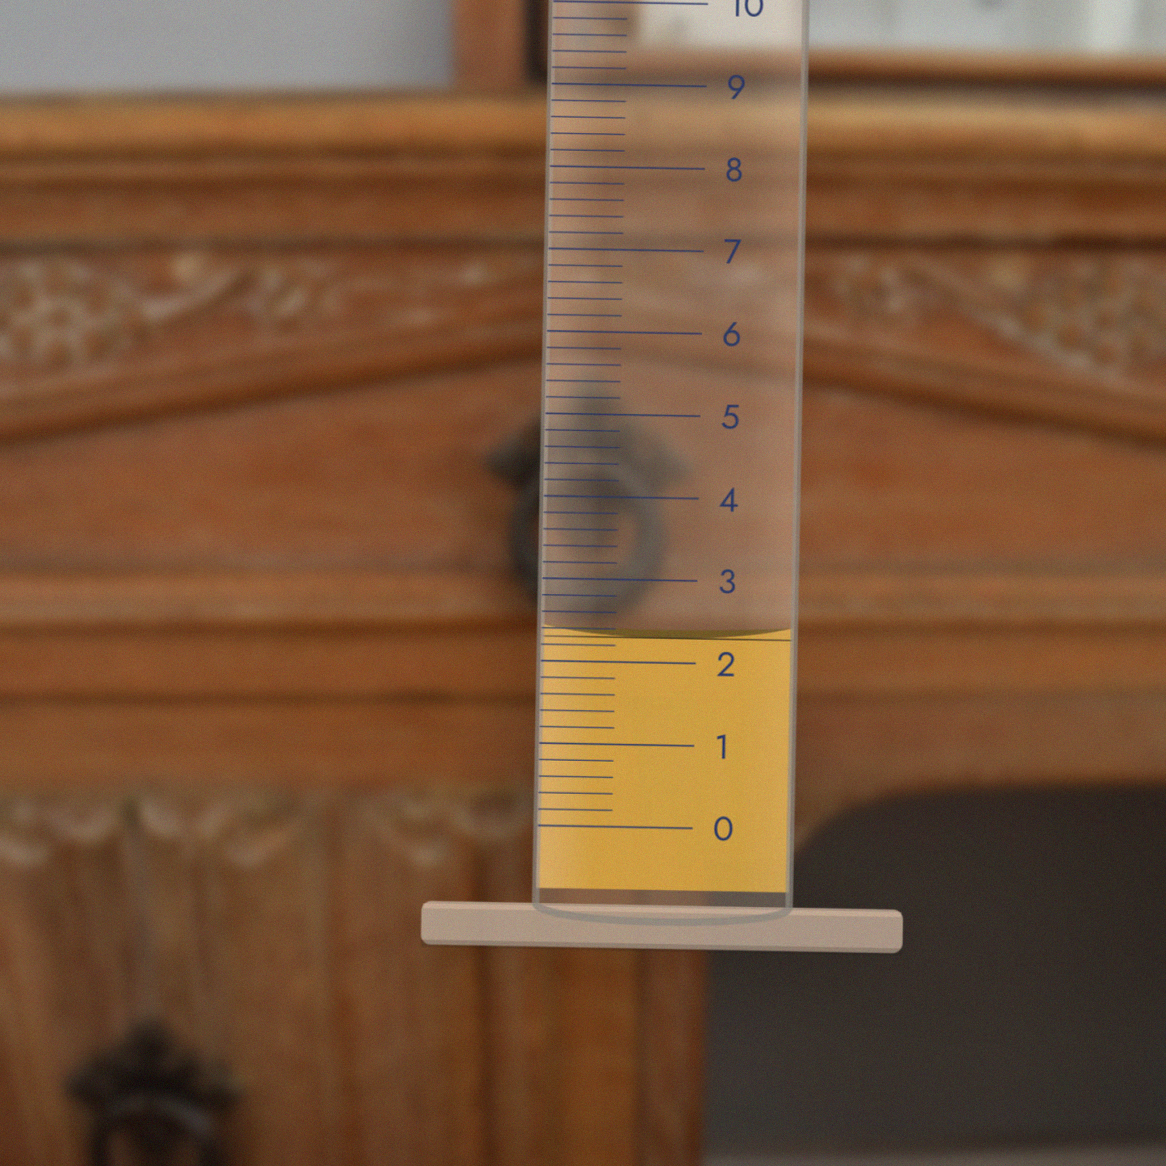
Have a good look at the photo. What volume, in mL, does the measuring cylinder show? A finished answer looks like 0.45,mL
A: 2.3,mL
